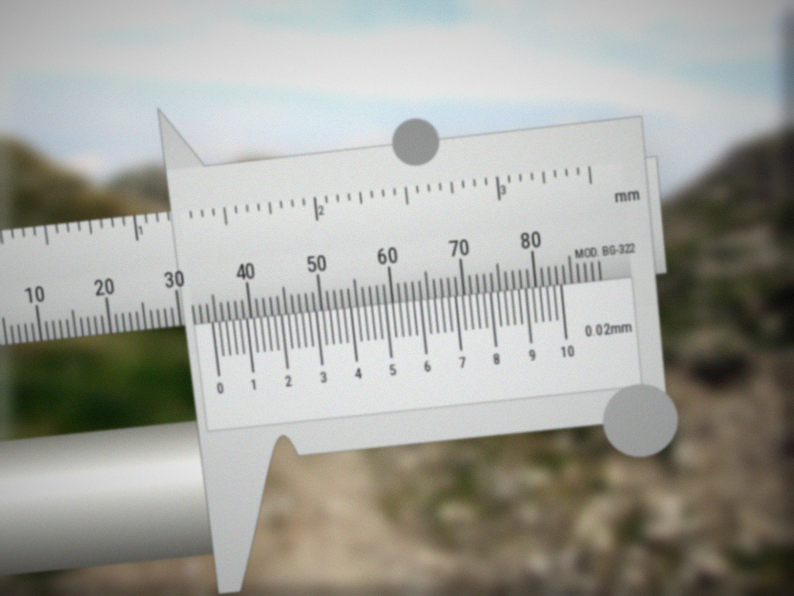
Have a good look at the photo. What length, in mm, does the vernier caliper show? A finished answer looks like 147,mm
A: 34.5,mm
